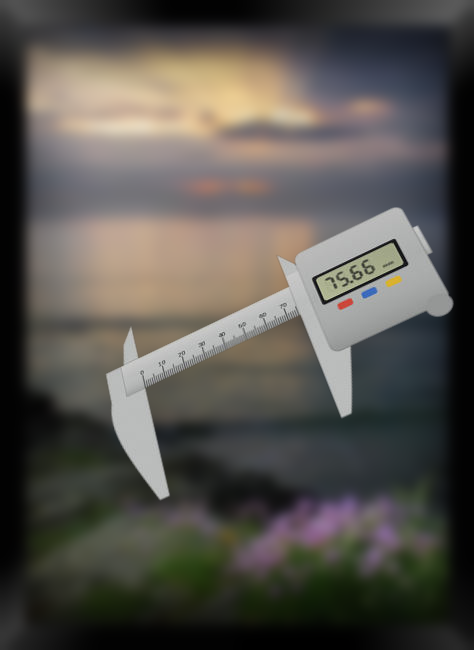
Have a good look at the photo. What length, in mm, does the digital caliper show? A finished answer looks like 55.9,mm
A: 75.66,mm
